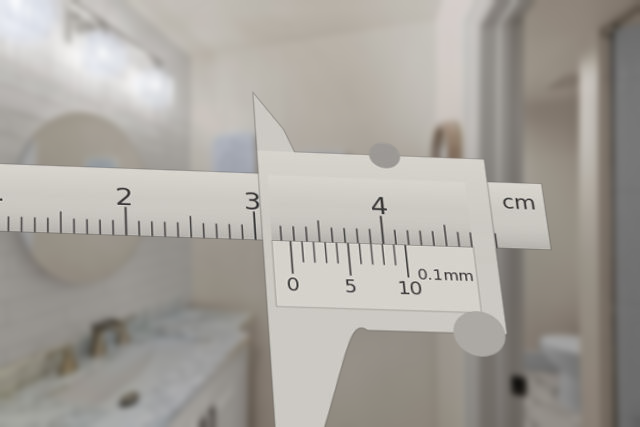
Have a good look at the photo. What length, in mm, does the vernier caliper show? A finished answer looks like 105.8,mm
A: 32.7,mm
